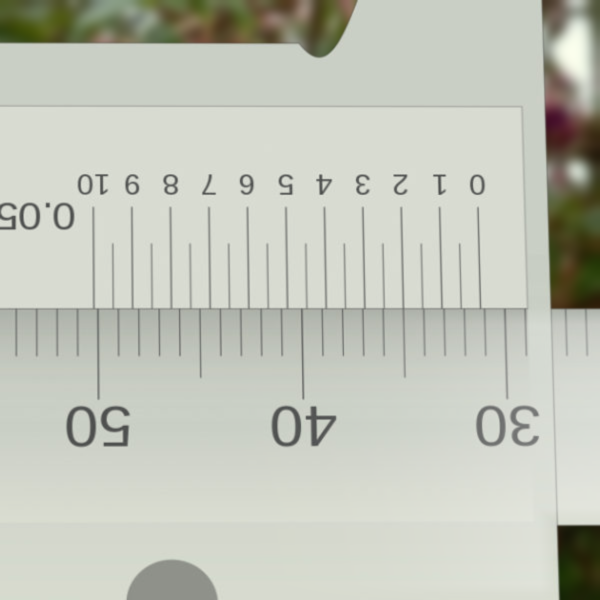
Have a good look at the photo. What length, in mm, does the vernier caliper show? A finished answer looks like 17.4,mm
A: 31.2,mm
